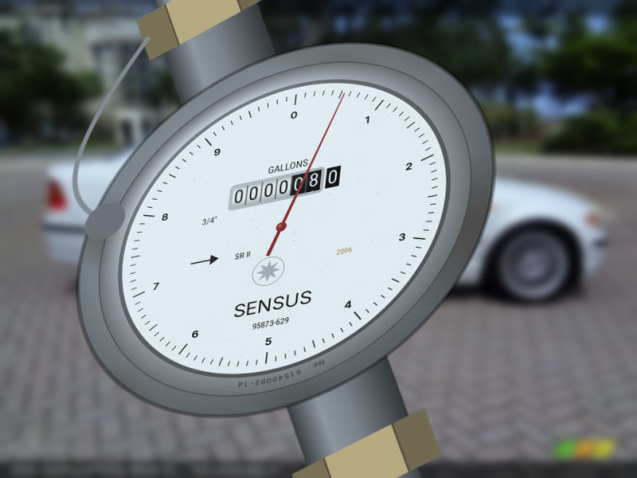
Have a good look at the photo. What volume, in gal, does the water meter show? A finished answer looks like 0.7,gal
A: 80.5,gal
